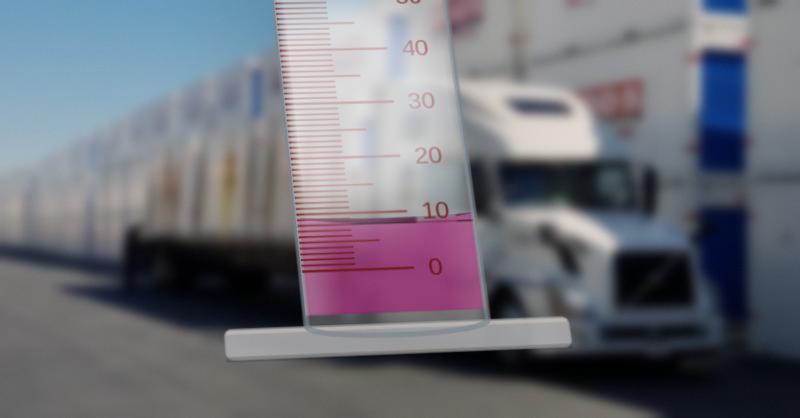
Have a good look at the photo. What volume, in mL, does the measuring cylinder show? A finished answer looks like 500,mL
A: 8,mL
